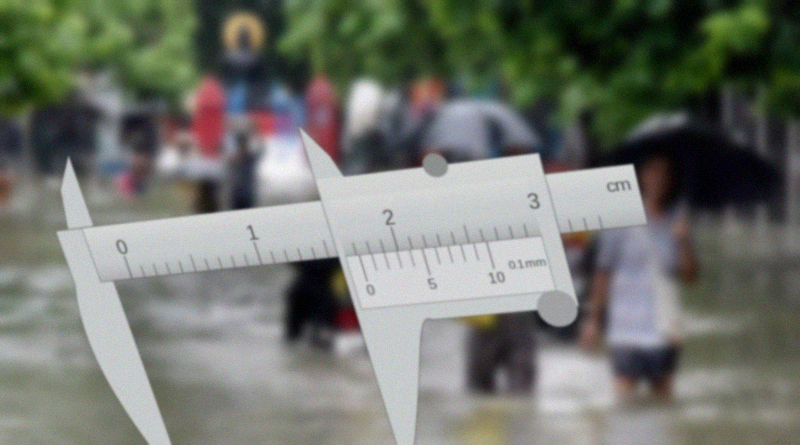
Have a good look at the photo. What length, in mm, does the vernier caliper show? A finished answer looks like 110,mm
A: 17.2,mm
